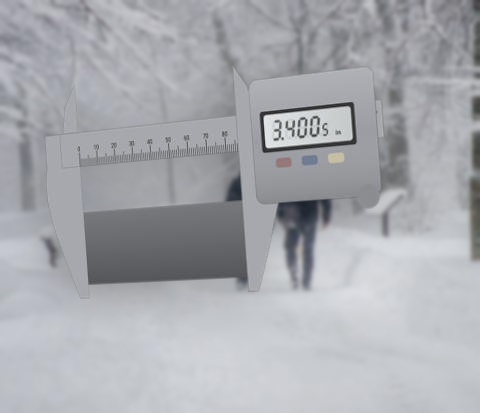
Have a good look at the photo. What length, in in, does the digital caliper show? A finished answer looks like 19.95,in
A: 3.4005,in
